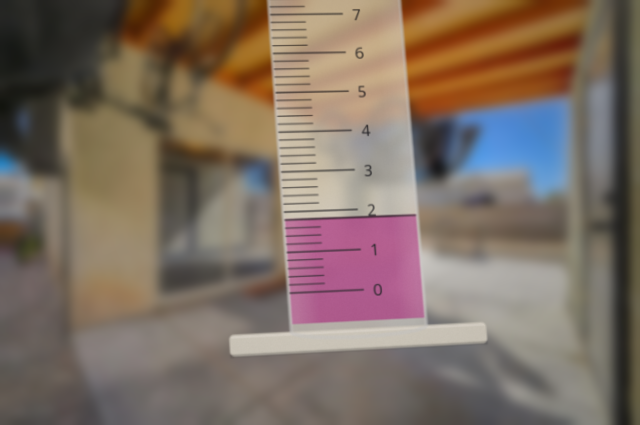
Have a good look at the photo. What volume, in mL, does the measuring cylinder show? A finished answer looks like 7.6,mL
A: 1.8,mL
